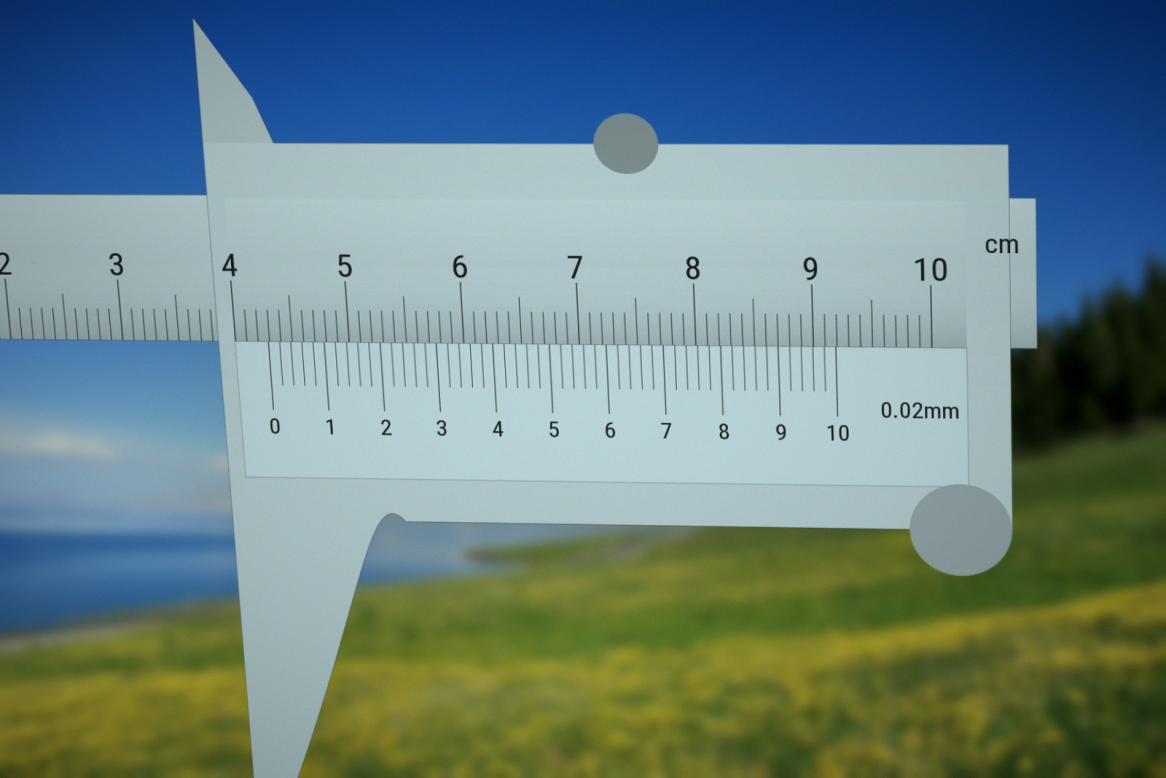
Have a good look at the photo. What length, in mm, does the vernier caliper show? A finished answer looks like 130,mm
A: 42.9,mm
